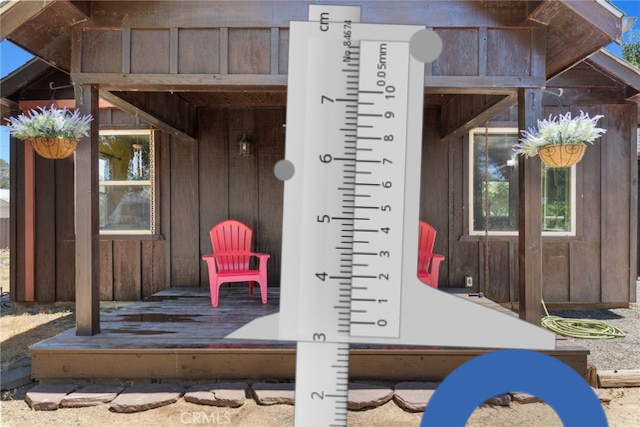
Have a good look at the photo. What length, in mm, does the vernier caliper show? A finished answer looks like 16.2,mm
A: 32.5,mm
